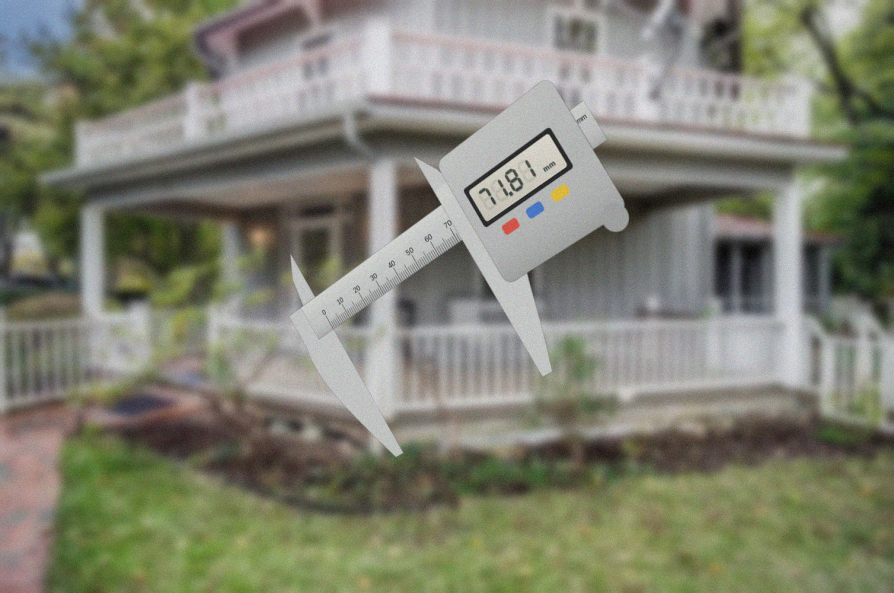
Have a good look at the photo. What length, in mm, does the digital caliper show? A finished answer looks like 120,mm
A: 71.81,mm
